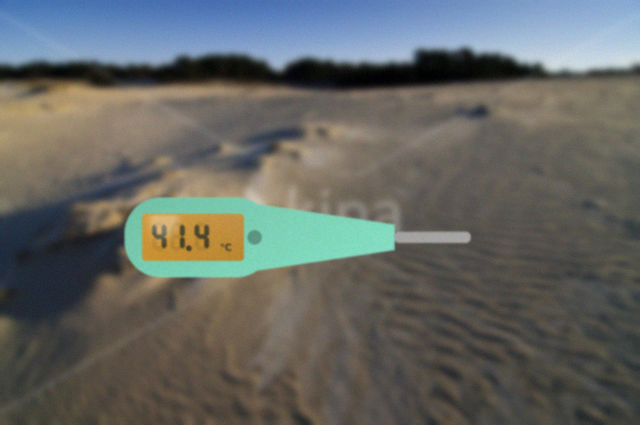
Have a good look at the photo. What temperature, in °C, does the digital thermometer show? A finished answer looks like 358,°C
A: 41.4,°C
